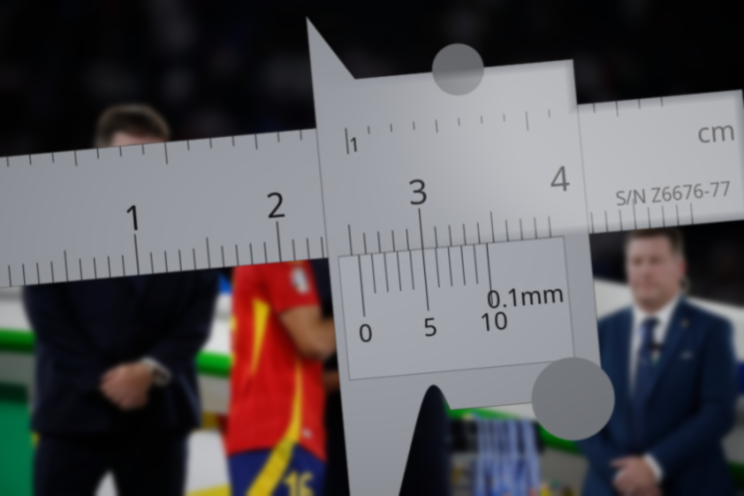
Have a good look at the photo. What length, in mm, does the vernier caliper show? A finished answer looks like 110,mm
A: 25.5,mm
